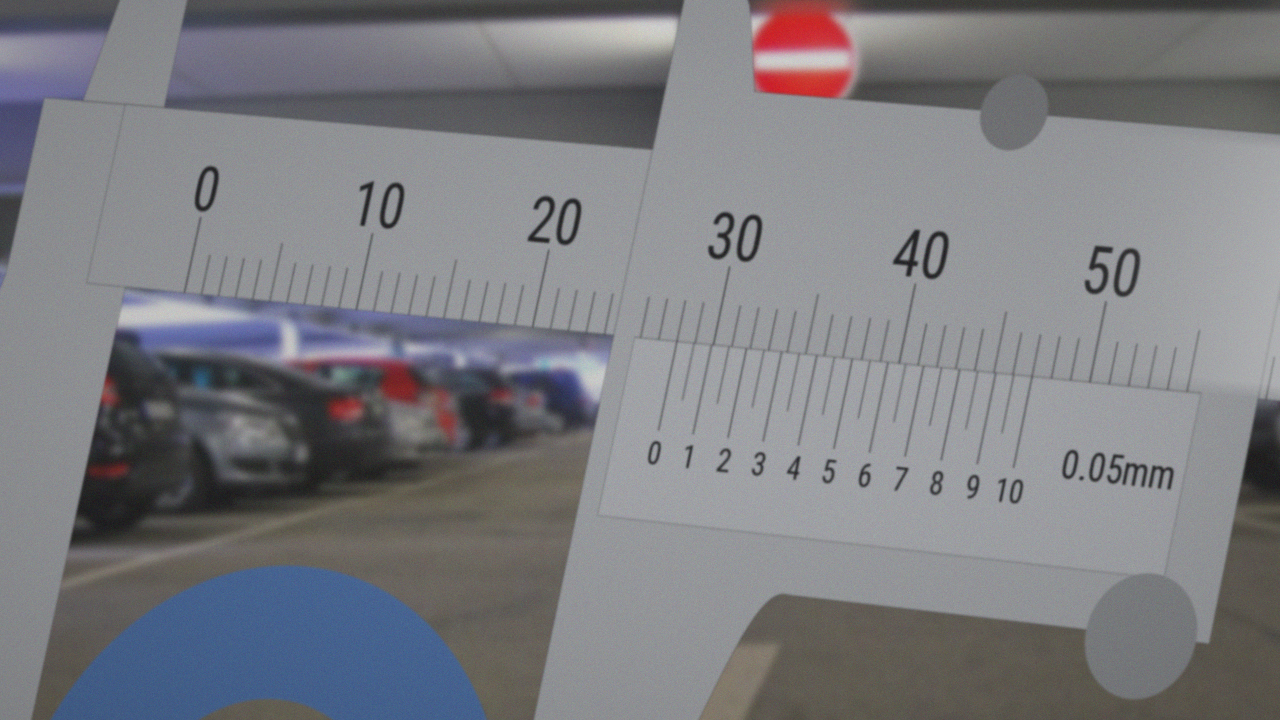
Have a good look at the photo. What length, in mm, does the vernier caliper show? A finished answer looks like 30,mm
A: 28.0,mm
